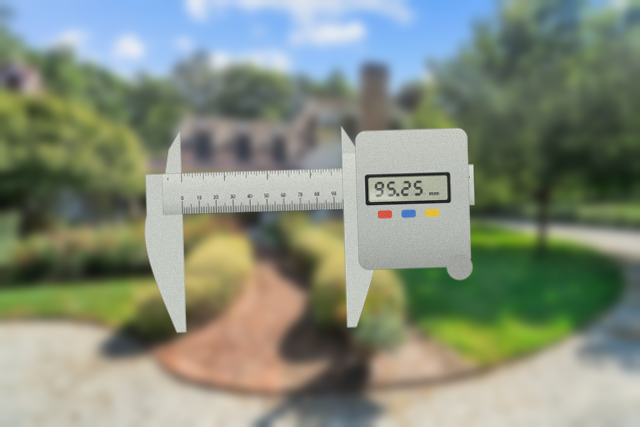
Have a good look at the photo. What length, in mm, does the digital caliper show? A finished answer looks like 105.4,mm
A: 95.25,mm
